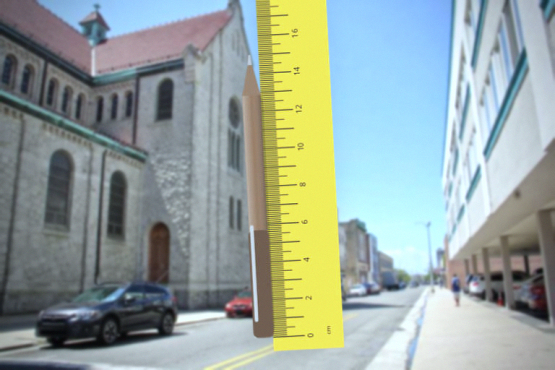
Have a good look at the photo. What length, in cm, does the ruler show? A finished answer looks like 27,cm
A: 15,cm
